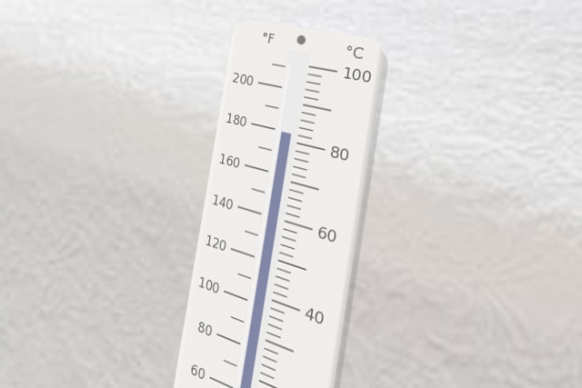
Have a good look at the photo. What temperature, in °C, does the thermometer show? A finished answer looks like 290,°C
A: 82,°C
